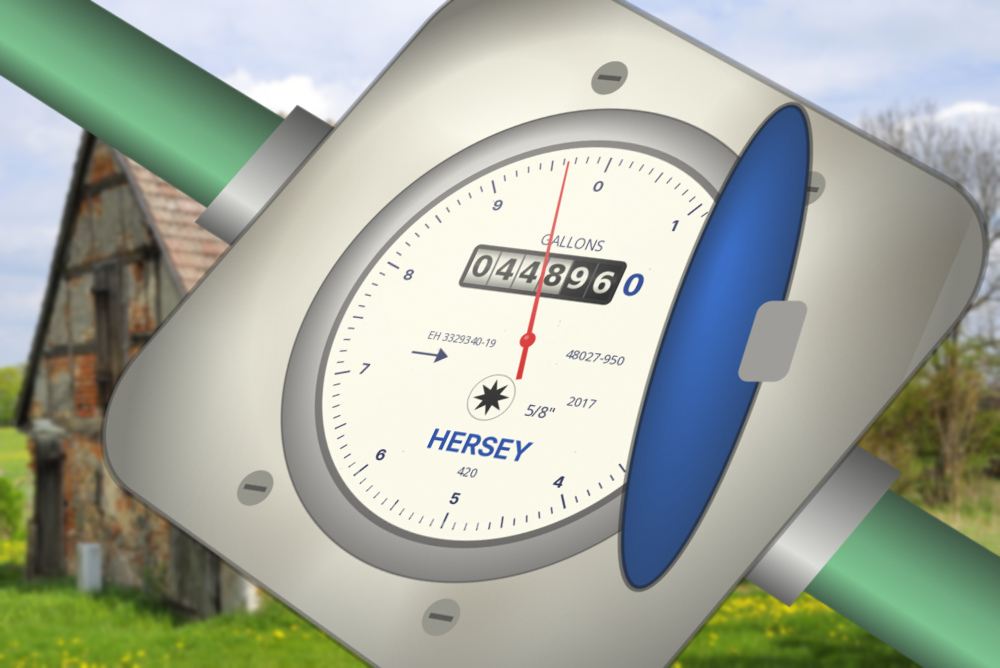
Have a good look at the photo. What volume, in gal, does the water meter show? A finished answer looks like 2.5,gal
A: 448959.6,gal
